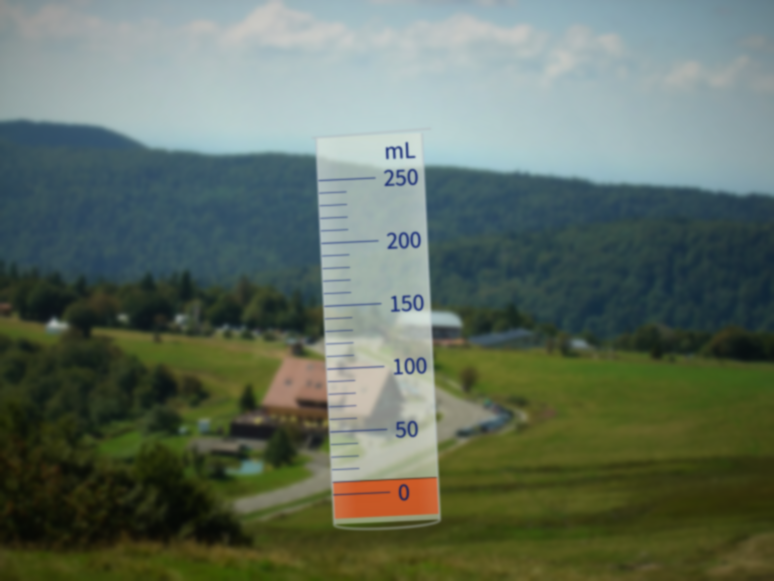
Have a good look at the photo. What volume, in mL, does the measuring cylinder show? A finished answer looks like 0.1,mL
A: 10,mL
